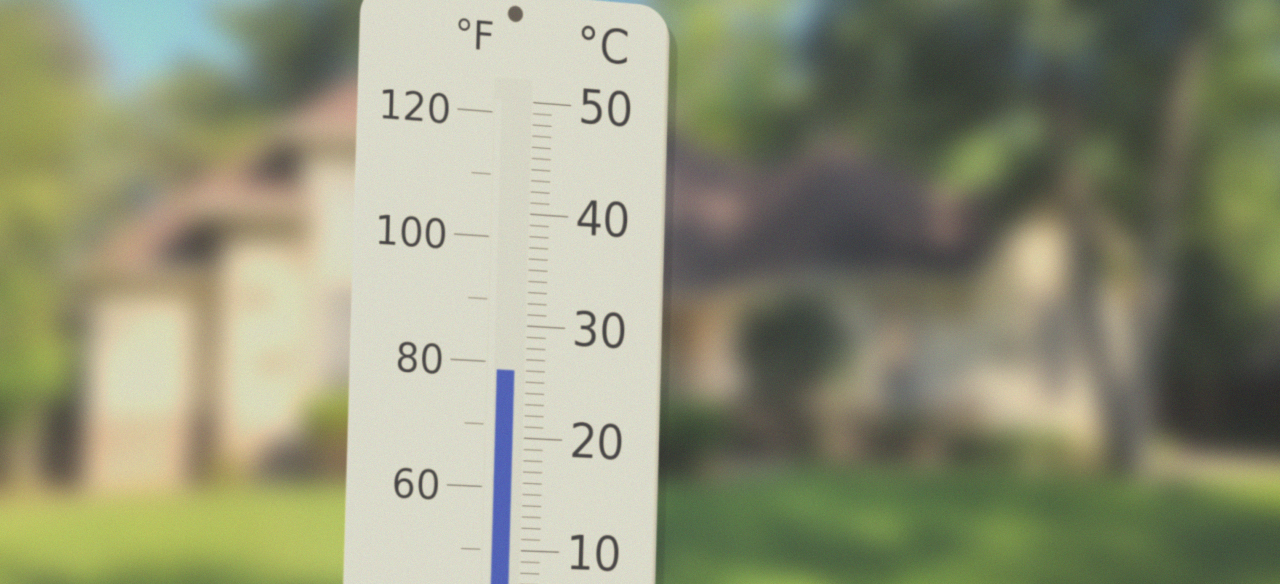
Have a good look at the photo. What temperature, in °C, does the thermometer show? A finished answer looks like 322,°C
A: 26,°C
